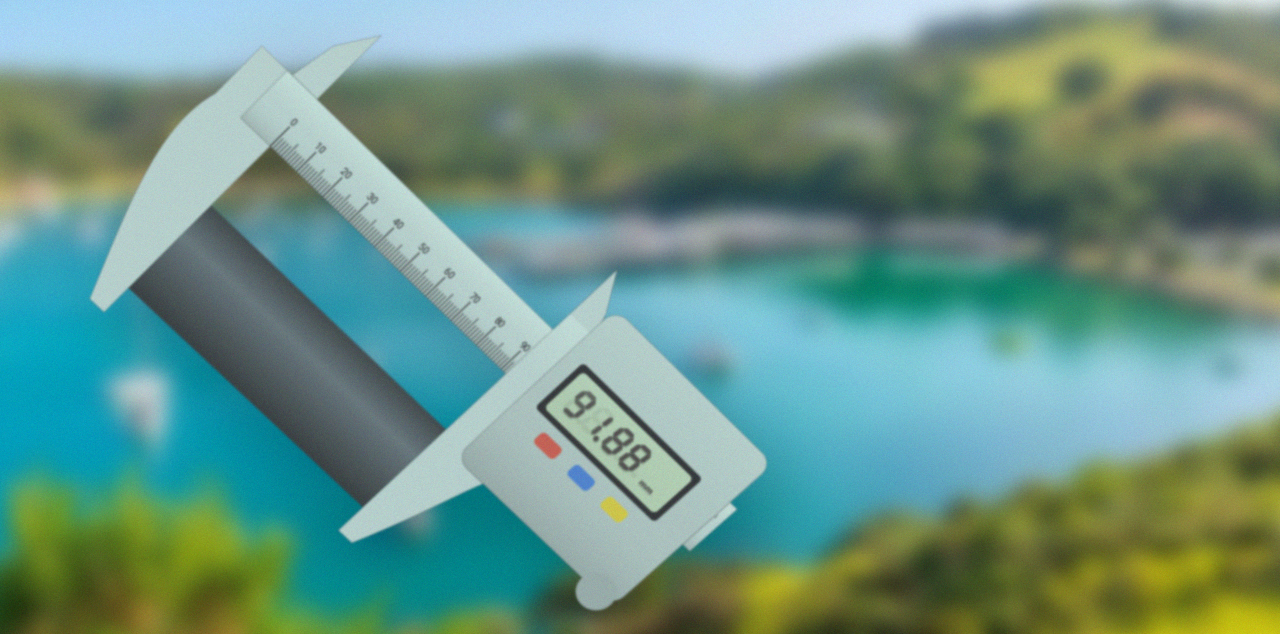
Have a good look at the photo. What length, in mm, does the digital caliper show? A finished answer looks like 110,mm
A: 91.88,mm
